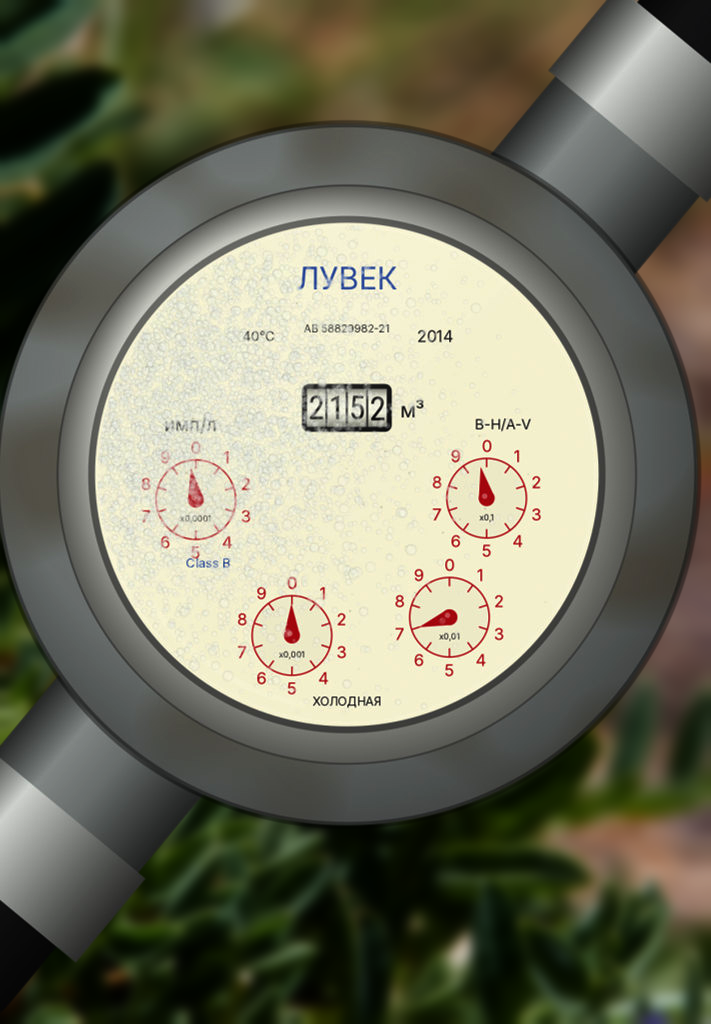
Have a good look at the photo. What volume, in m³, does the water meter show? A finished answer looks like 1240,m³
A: 2151.9699,m³
